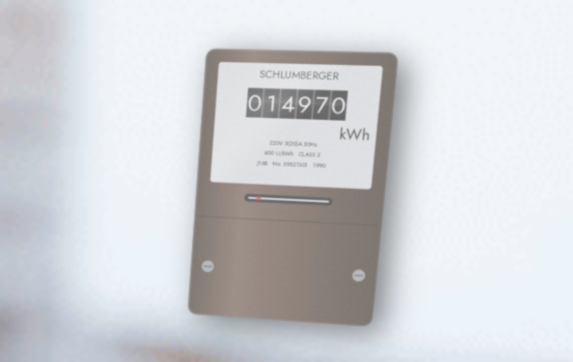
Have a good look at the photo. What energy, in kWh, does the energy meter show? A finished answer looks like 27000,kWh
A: 14970,kWh
